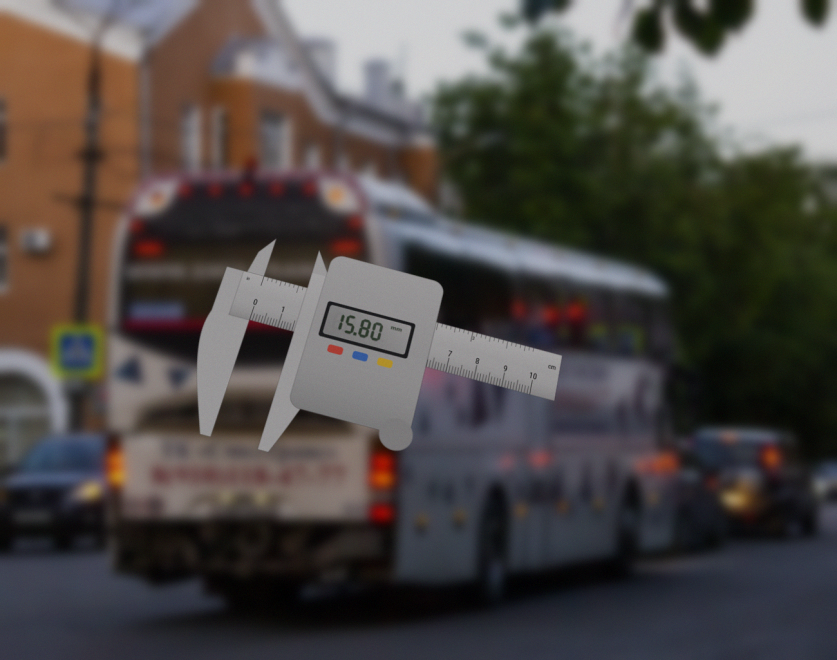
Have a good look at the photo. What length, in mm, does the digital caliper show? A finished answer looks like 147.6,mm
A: 15.80,mm
